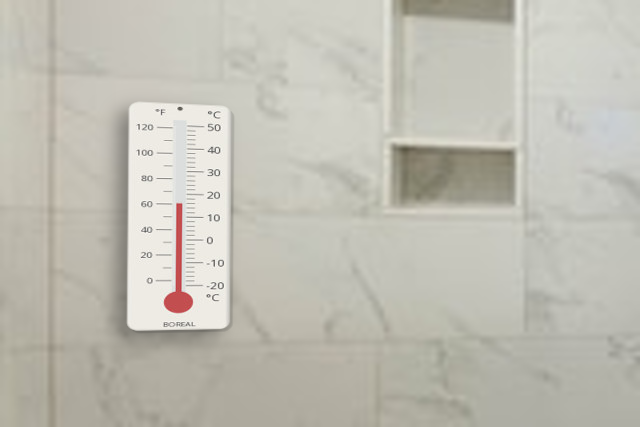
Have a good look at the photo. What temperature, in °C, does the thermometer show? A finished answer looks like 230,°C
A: 16,°C
